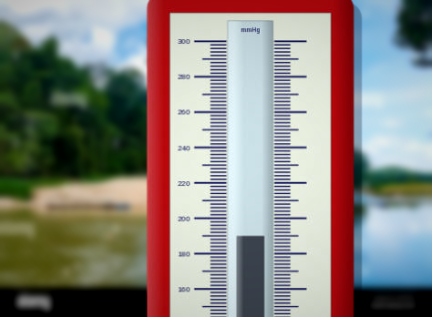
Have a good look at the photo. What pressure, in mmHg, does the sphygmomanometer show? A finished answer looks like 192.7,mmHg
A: 190,mmHg
